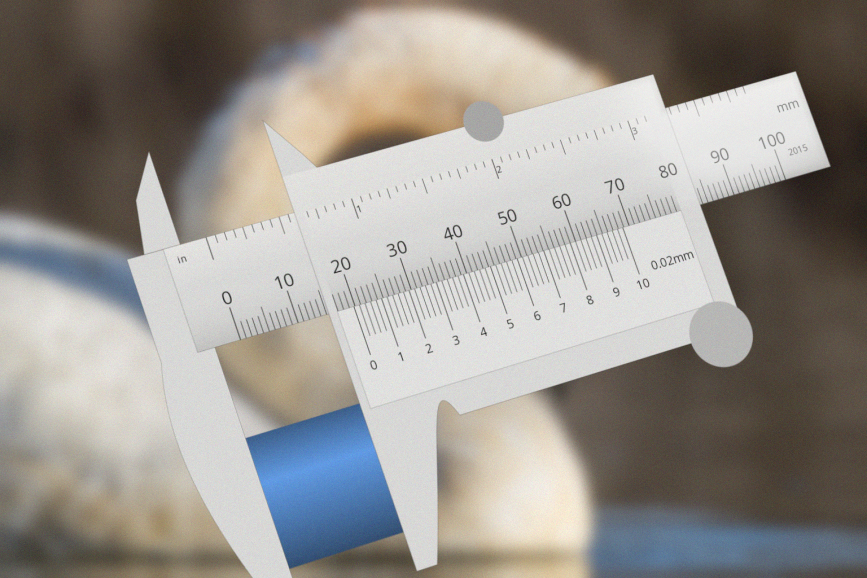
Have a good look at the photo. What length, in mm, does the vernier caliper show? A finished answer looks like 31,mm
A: 19.8,mm
